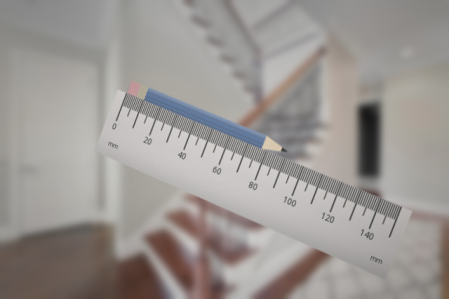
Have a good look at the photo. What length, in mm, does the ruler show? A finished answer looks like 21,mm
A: 90,mm
